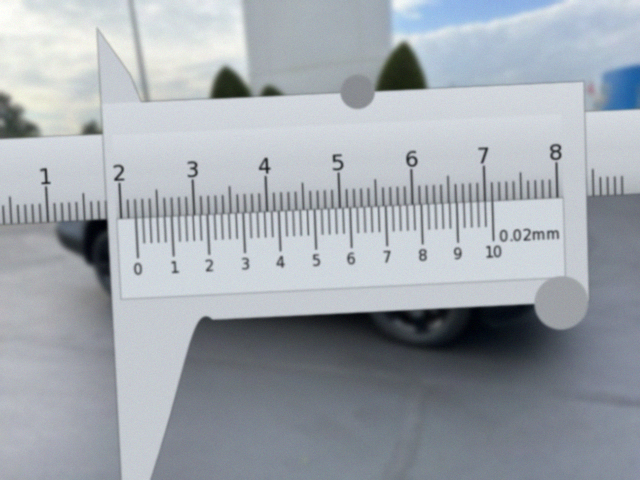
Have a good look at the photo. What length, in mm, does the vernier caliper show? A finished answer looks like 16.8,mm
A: 22.0,mm
